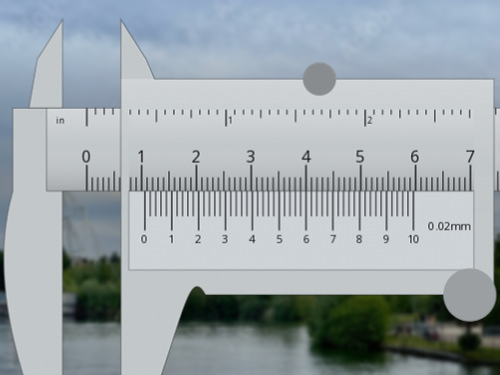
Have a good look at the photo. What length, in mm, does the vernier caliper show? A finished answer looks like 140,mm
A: 10.6,mm
